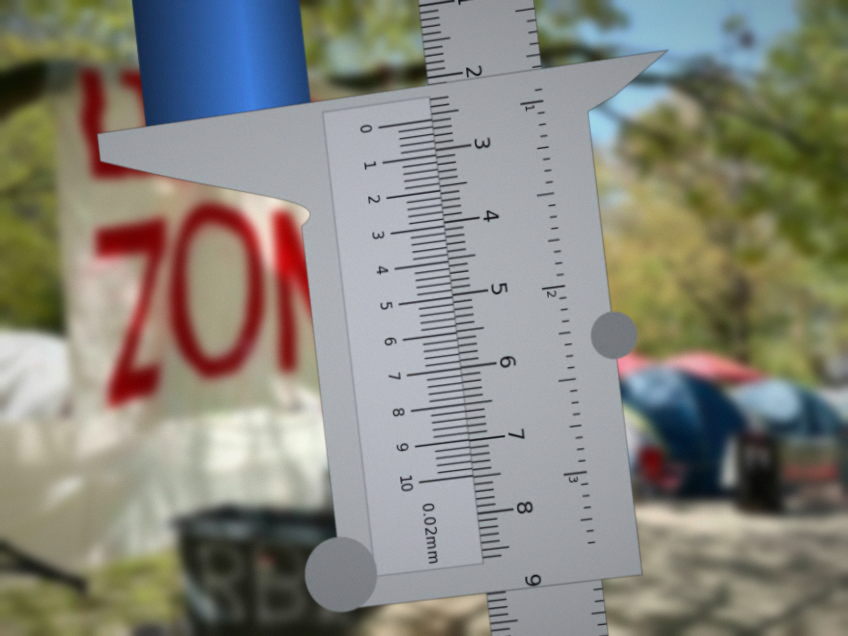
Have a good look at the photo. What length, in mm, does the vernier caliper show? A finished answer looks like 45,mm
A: 25.8,mm
